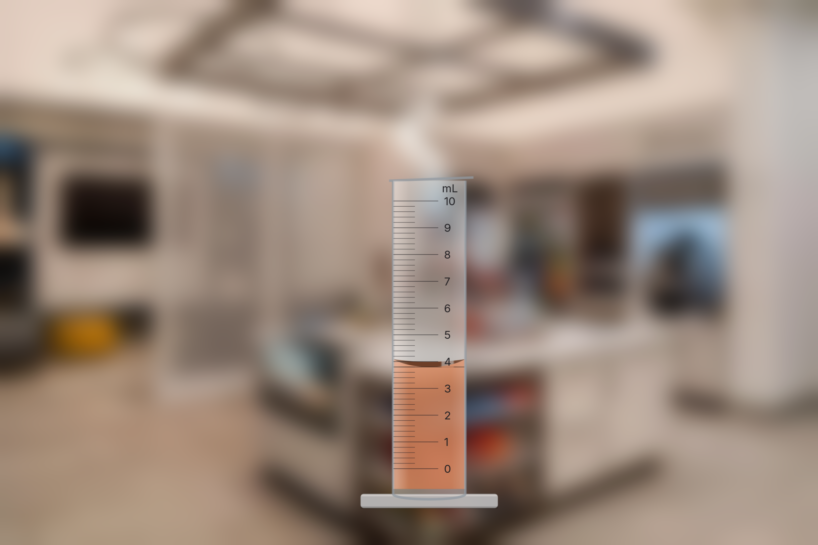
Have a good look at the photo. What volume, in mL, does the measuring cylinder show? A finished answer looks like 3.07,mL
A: 3.8,mL
